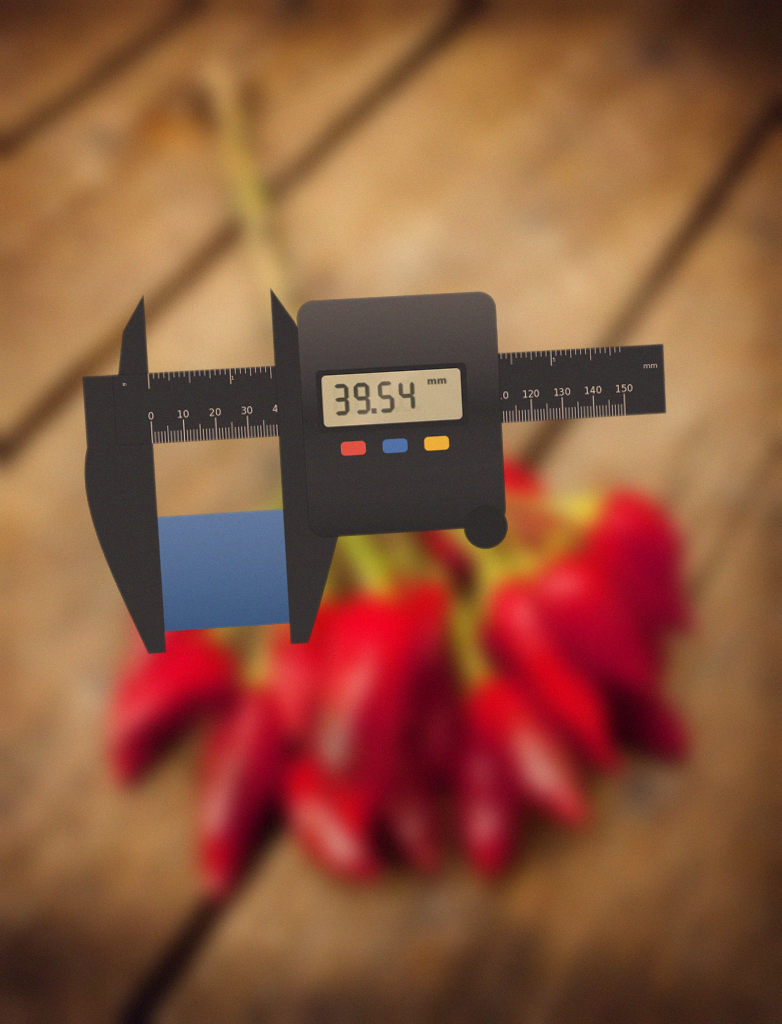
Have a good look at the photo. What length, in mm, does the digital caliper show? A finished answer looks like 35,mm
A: 39.54,mm
